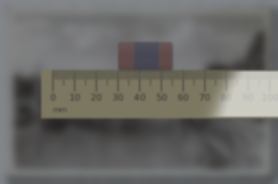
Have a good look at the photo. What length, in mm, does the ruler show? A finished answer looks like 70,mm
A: 25,mm
